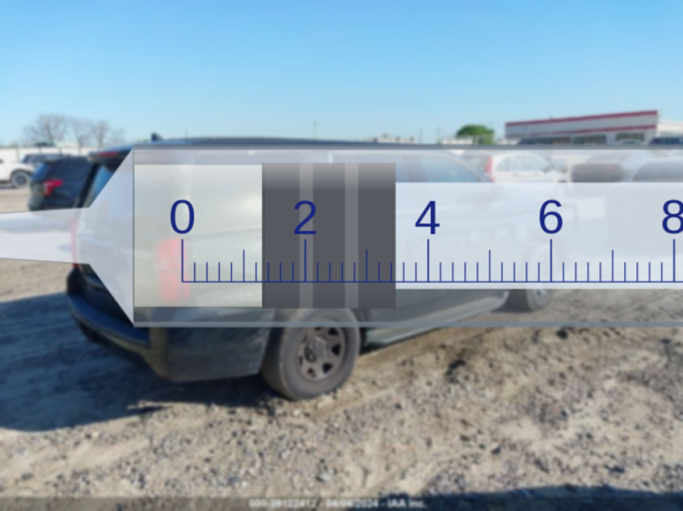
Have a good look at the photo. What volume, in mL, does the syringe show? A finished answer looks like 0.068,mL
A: 1.3,mL
